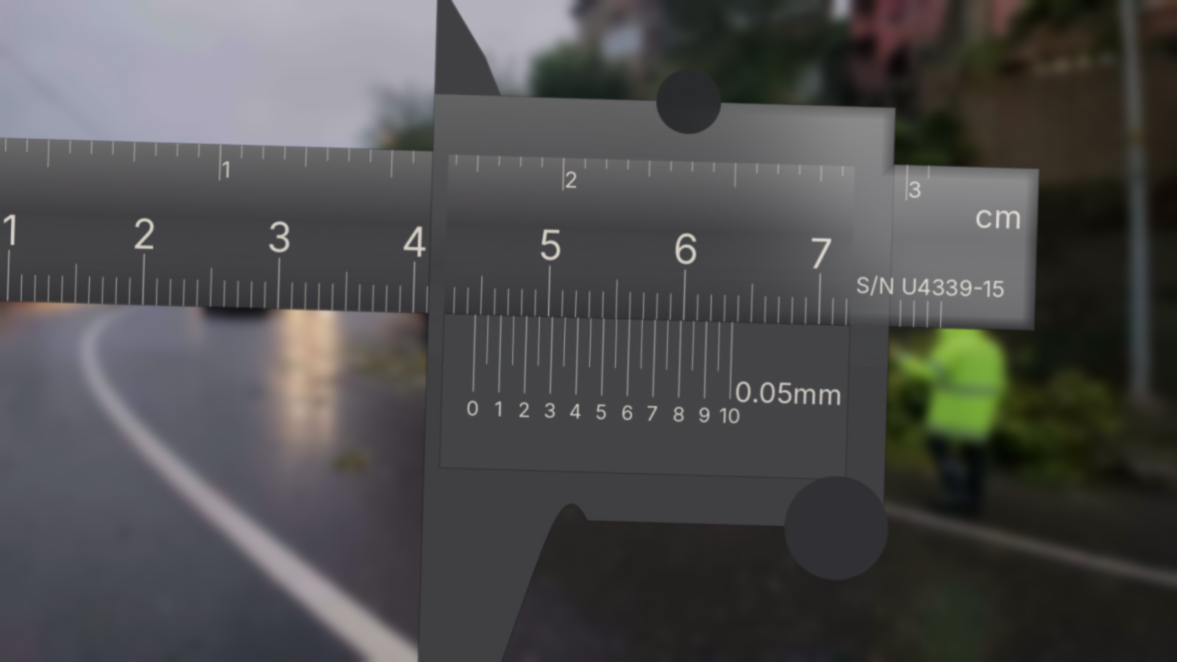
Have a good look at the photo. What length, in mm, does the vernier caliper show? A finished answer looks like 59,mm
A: 44.6,mm
